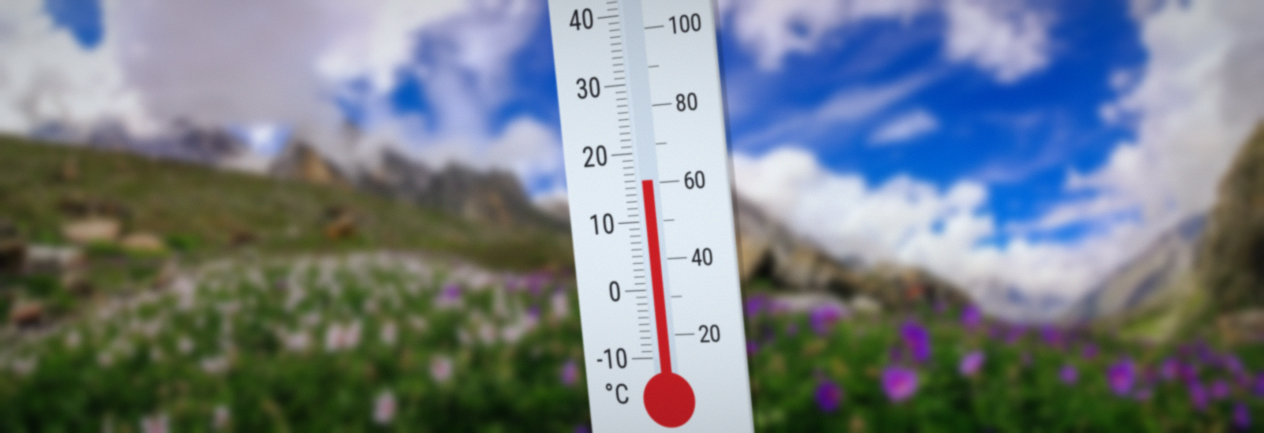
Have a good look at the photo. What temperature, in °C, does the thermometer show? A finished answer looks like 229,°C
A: 16,°C
